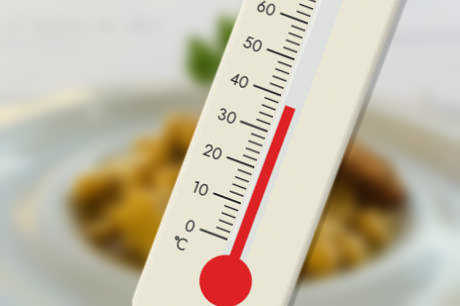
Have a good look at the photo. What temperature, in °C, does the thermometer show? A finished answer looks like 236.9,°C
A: 38,°C
